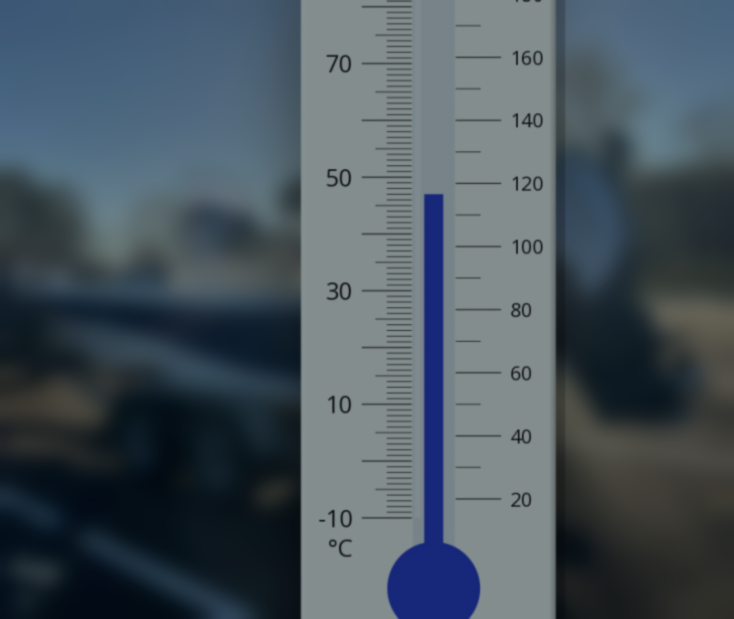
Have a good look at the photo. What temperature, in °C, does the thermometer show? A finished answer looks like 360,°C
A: 47,°C
